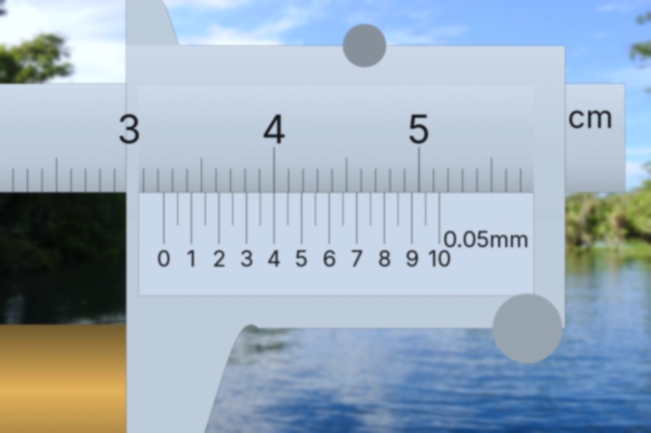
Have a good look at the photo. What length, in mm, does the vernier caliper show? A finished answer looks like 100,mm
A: 32.4,mm
